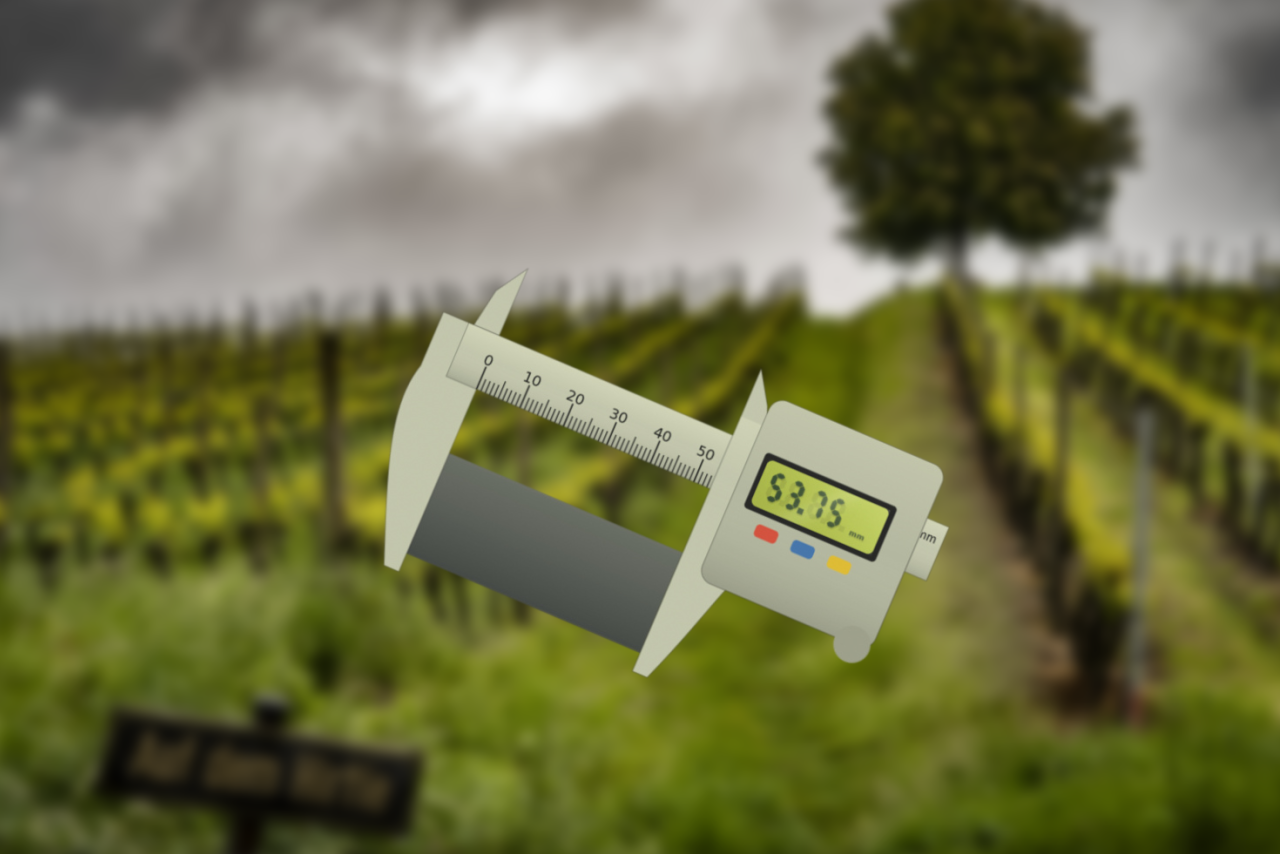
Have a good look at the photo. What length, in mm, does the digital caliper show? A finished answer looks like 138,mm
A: 53.75,mm
